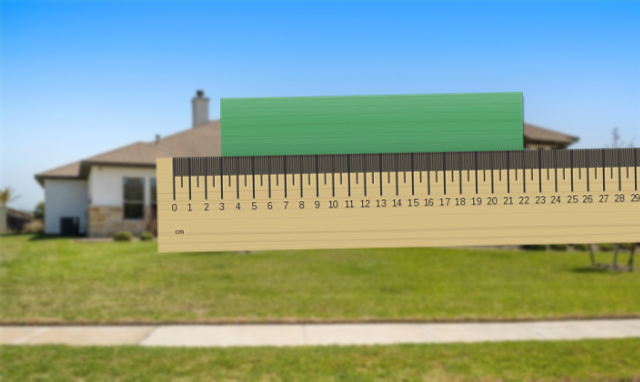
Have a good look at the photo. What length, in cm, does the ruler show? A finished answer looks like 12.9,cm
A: 19,cm
